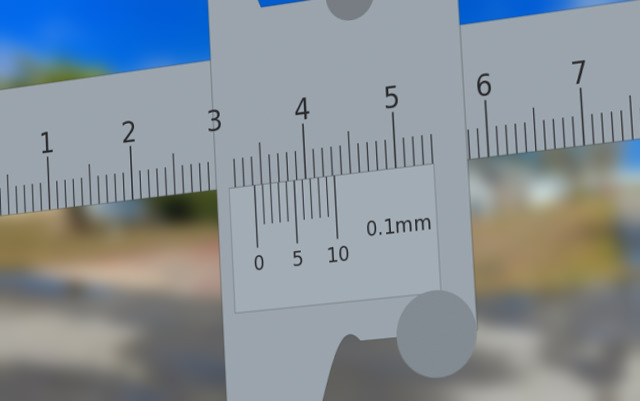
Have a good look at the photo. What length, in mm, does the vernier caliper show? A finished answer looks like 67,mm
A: 34.2,mm
